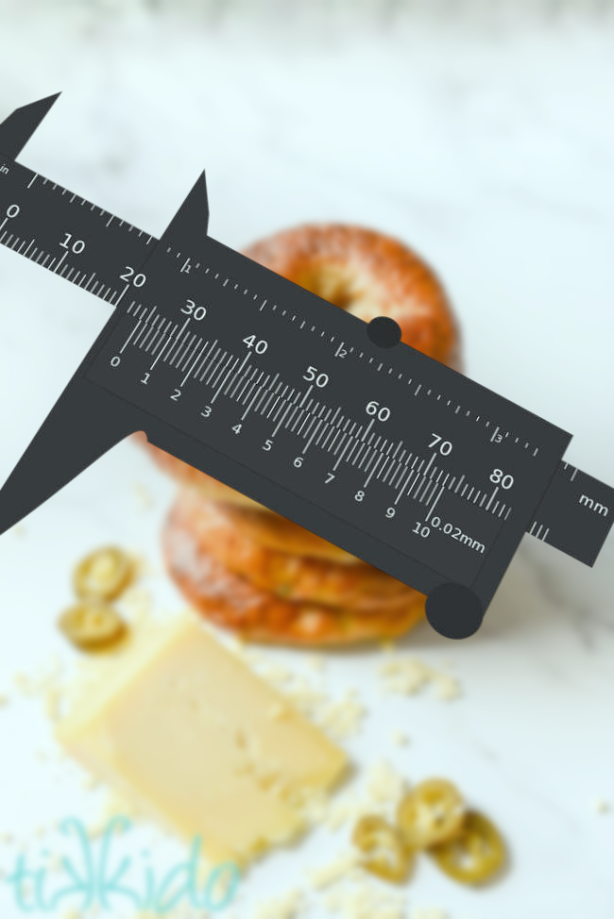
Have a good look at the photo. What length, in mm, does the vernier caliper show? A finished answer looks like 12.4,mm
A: 24.2,mm
